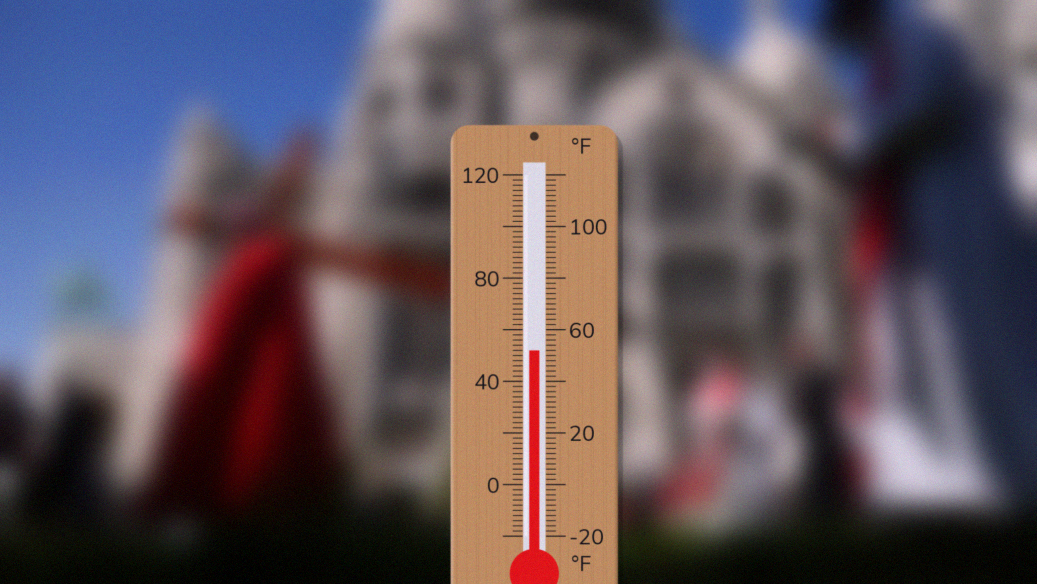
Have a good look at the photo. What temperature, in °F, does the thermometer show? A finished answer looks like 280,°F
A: 52,°F
